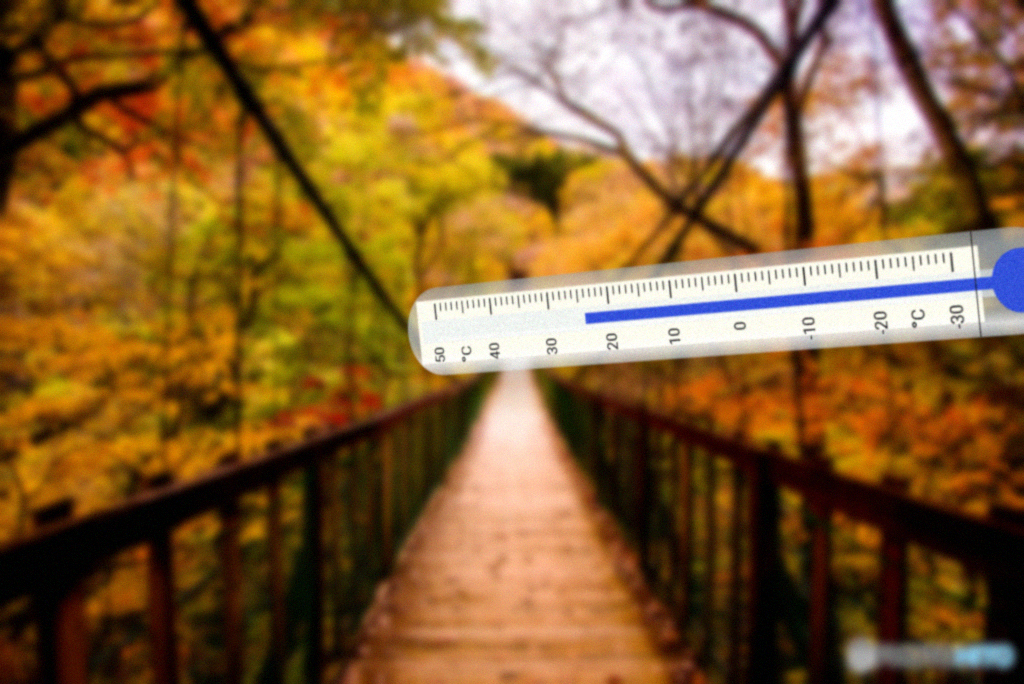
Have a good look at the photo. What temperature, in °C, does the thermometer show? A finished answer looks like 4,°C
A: 24,°C
